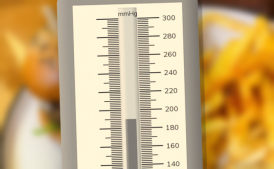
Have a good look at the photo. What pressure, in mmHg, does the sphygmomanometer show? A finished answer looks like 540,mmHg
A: 190,mmHg
